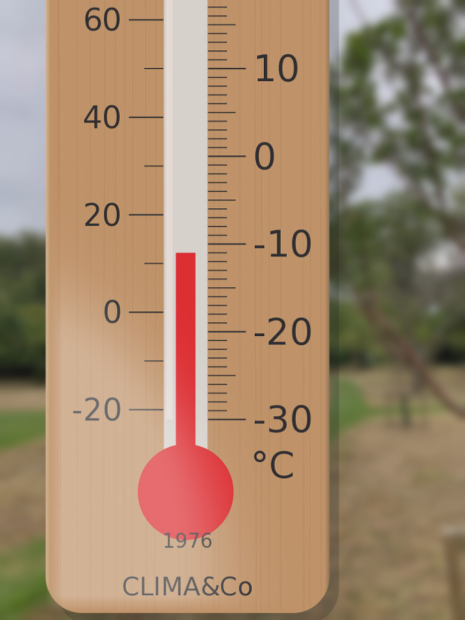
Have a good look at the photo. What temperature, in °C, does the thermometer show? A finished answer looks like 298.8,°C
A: -11,°C
